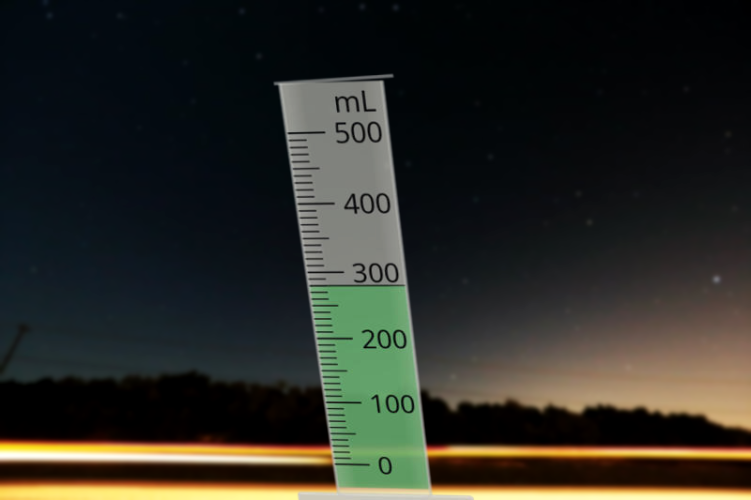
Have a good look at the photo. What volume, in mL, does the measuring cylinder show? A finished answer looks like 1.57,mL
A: 280,mL
